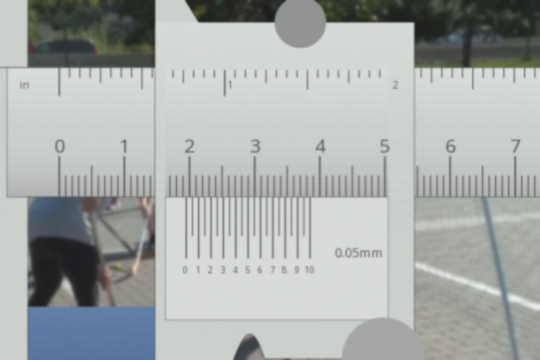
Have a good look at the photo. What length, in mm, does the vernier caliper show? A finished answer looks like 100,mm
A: 19.5,mm
